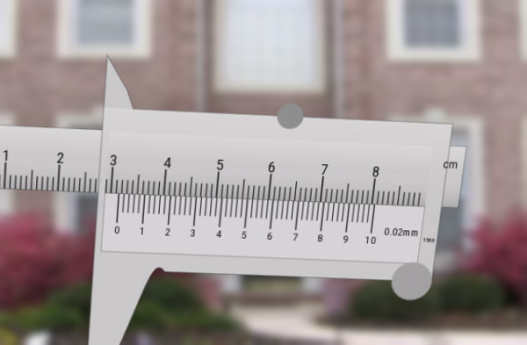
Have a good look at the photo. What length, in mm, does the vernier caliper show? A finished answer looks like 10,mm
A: 31.5,mm
